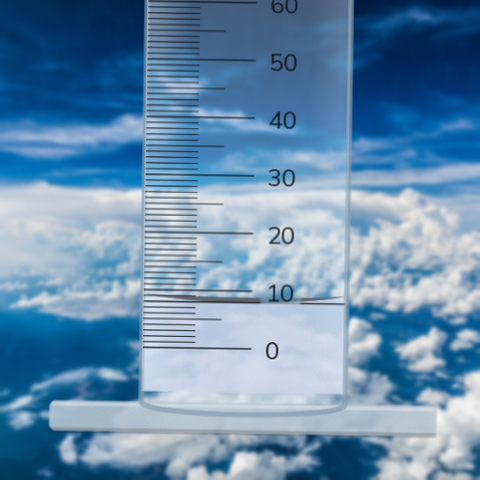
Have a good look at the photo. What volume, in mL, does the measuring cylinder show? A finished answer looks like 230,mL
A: 8,mL
